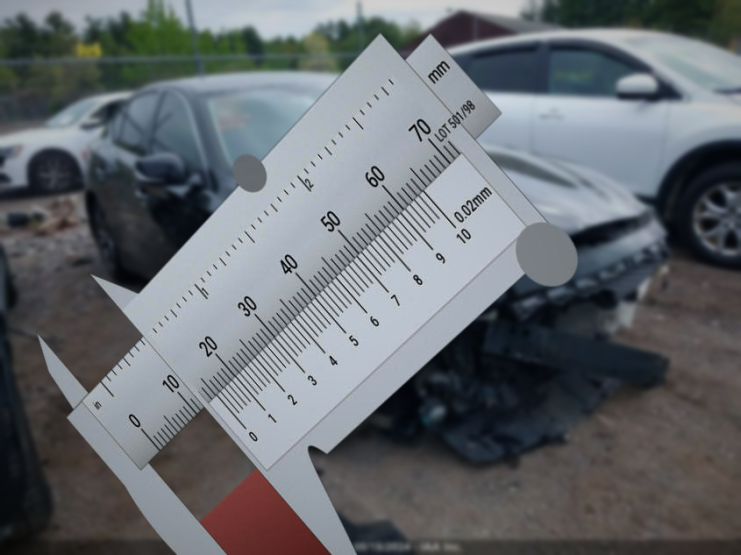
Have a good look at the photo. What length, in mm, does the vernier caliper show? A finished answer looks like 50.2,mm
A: 15.2,mm
